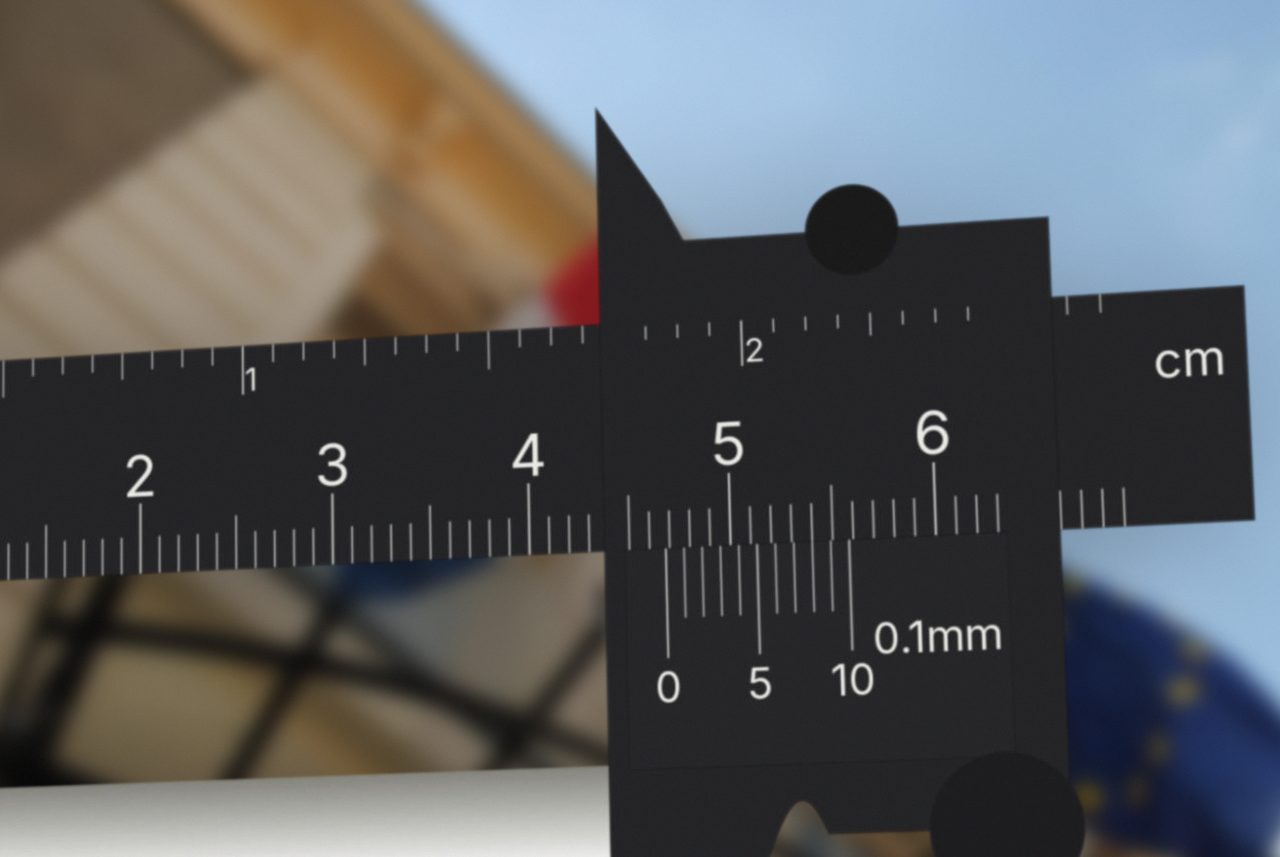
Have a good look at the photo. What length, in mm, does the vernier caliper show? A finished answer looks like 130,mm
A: 46.8,mm
